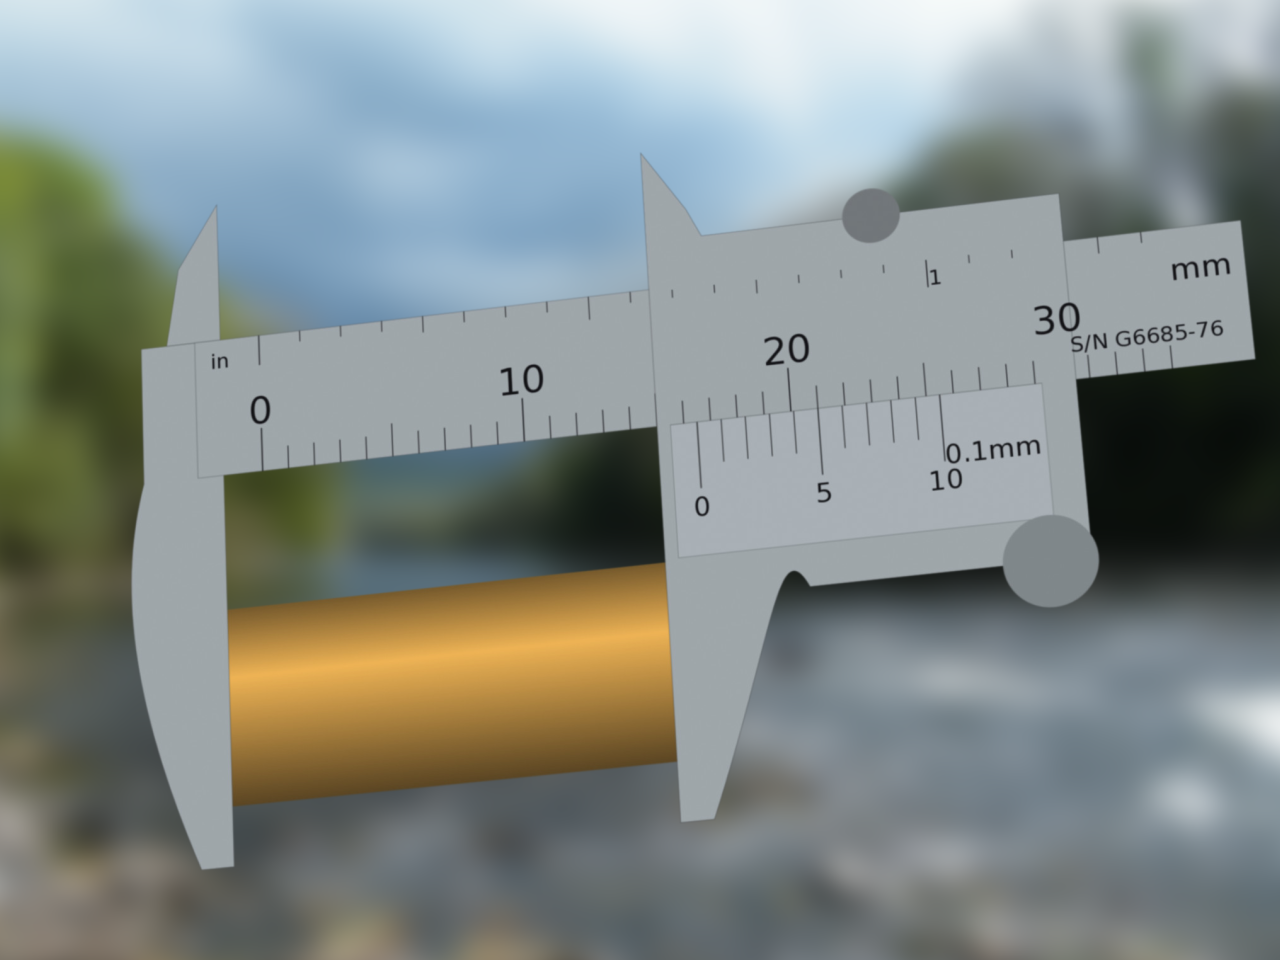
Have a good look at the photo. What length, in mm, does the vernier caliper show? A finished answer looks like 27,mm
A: 16.5,mm
